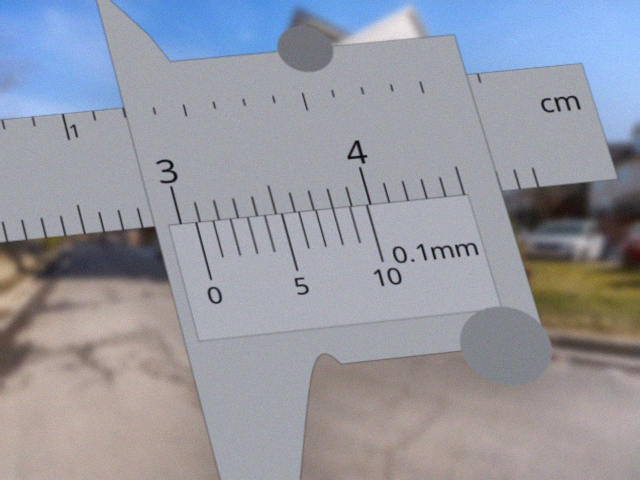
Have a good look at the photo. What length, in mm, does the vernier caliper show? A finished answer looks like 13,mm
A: 30.8,mm
